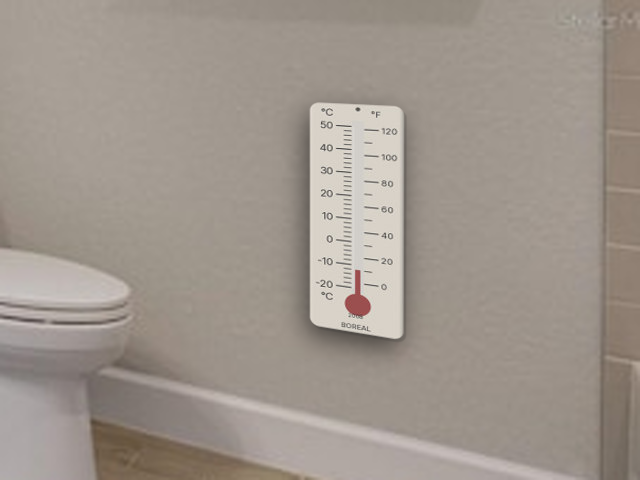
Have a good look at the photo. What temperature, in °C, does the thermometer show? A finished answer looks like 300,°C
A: -12,°C
